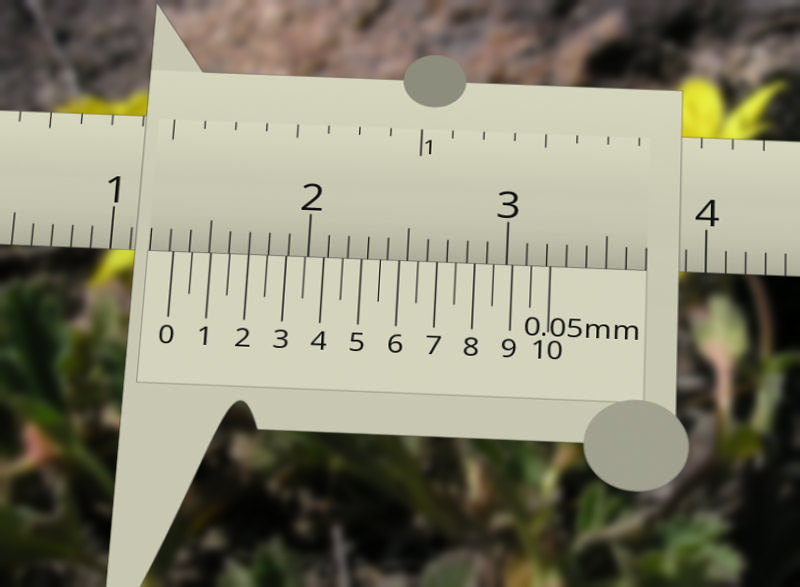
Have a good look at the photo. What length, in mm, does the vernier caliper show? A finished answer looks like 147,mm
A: 13.2,mm
